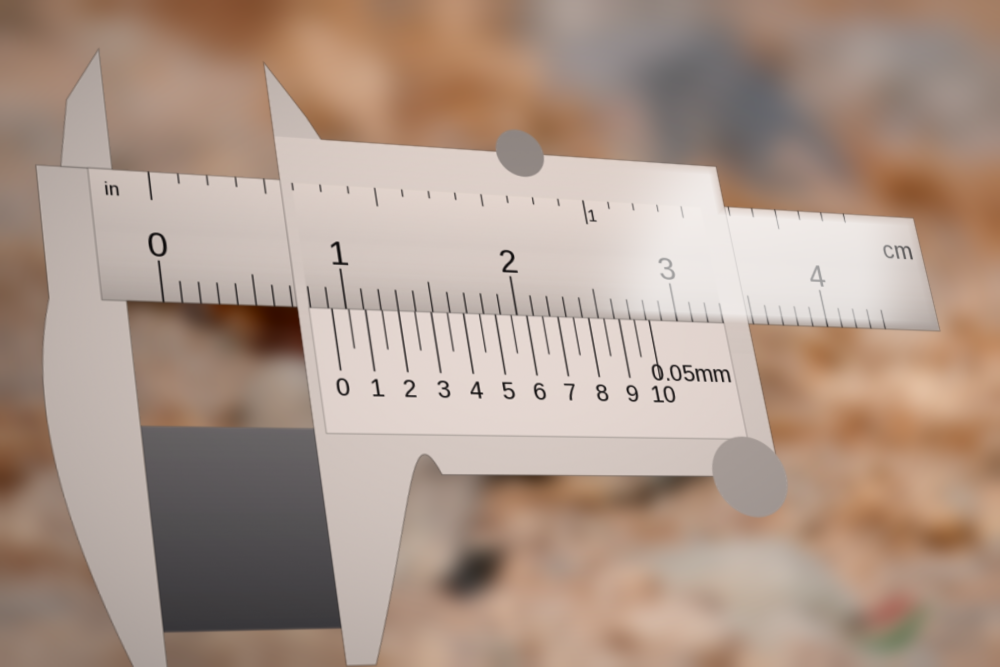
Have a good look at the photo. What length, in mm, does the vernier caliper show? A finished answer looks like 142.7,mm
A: 9.2,mm
